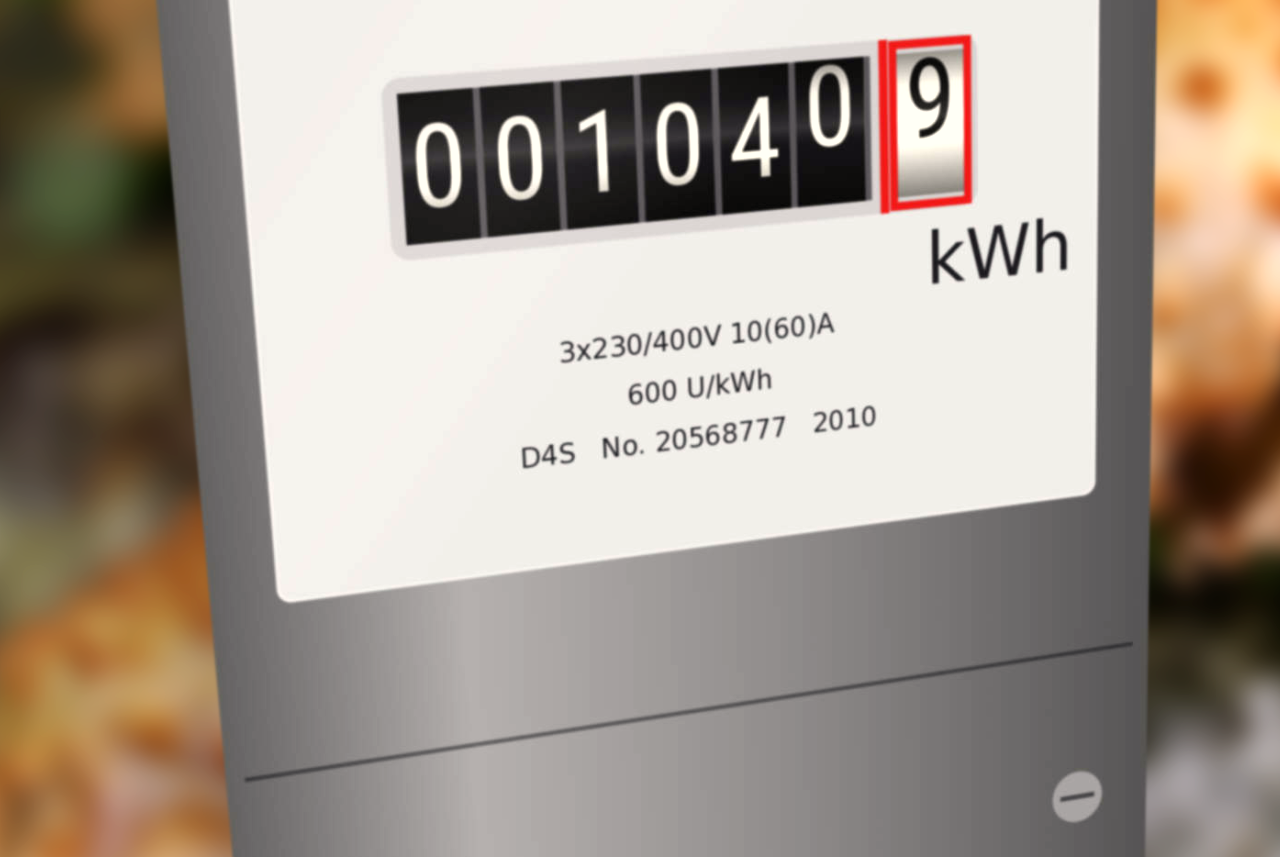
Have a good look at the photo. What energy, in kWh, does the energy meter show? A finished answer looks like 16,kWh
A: 1040.9,kWh
